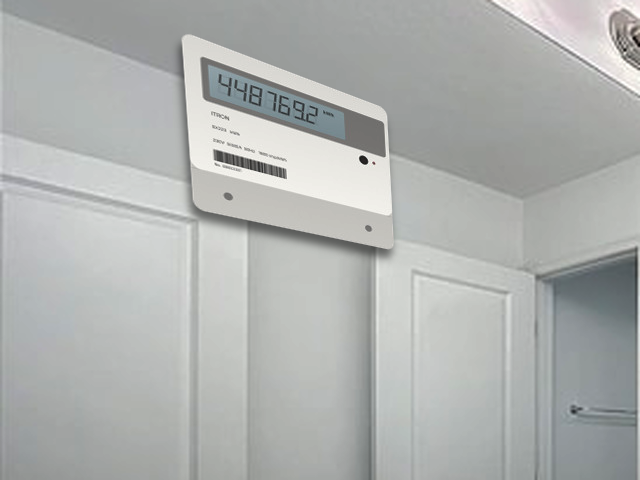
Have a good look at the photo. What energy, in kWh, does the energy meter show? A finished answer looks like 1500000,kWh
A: 448769.2,kWh
